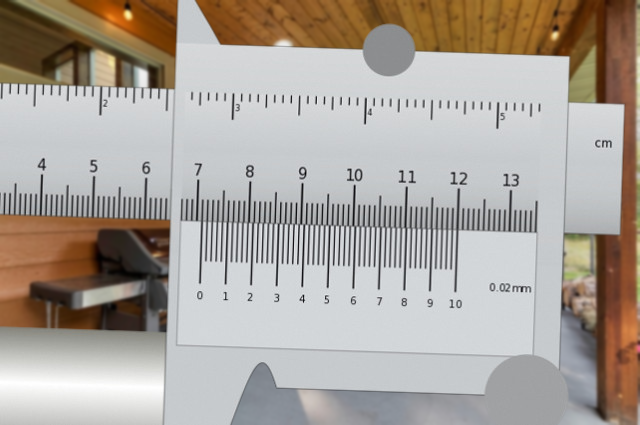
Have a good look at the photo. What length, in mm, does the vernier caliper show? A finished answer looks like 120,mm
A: 71.0,mm
